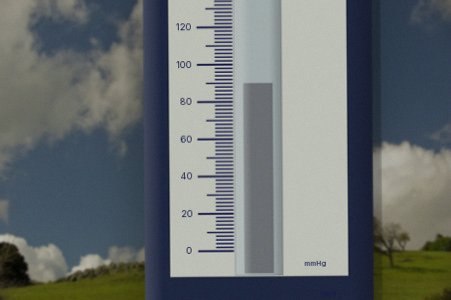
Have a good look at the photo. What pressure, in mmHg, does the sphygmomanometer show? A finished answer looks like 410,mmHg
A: 90,mmHg
